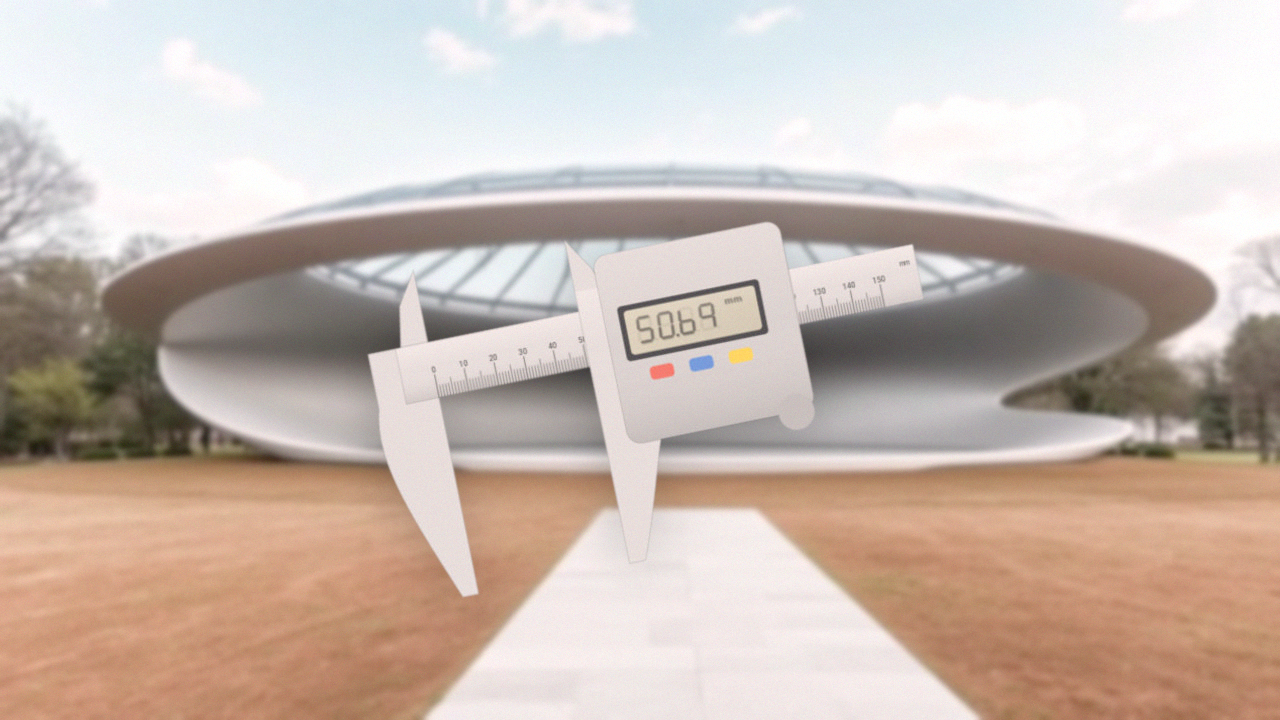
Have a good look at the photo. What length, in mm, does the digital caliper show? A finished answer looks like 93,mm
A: 50.69,mm
